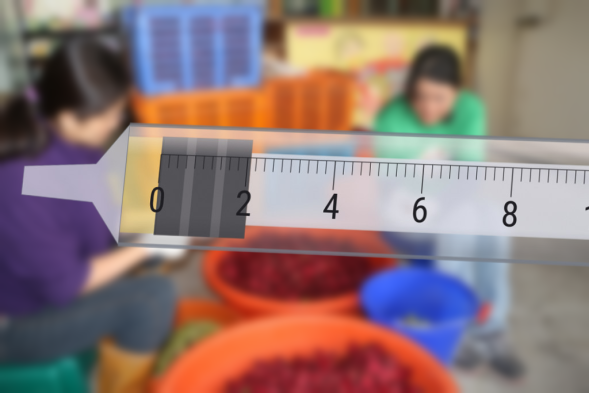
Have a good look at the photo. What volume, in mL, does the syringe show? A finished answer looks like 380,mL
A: 0,mL
